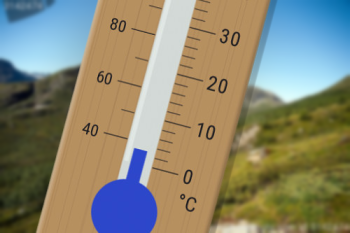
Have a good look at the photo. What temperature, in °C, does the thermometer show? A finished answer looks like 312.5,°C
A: 3,°C
